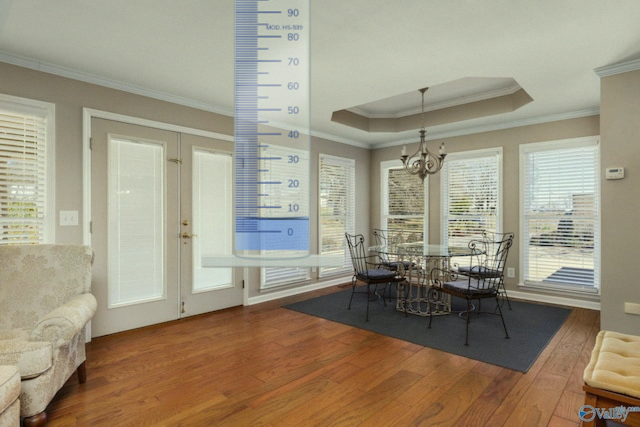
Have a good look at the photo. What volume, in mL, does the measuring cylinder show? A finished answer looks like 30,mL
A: 5,mL
